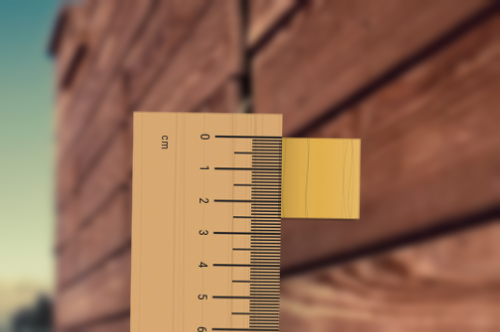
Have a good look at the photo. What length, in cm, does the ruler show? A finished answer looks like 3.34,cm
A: 2.5,cm
